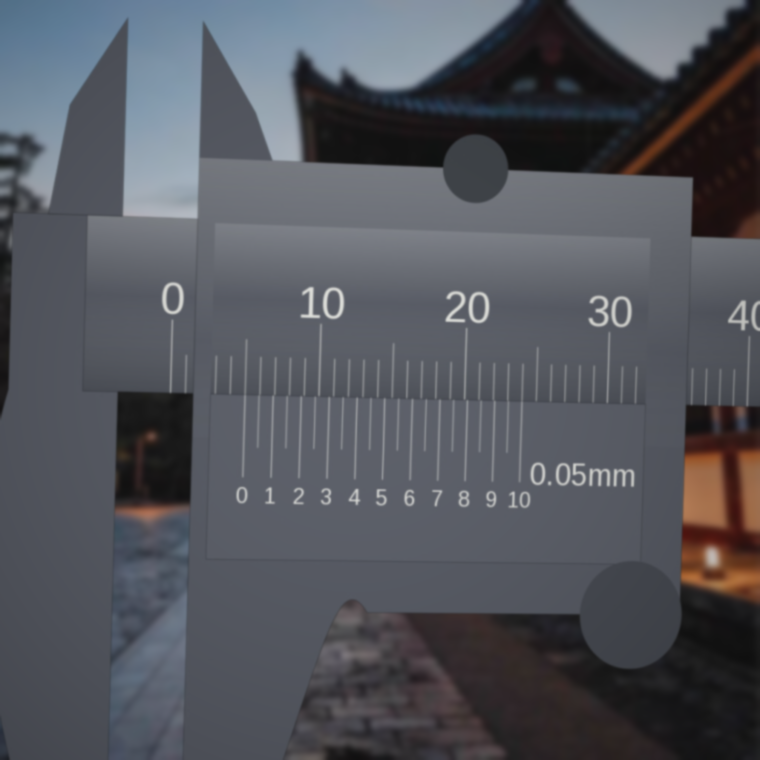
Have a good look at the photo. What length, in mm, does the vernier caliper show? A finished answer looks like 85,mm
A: 5.0,mm
